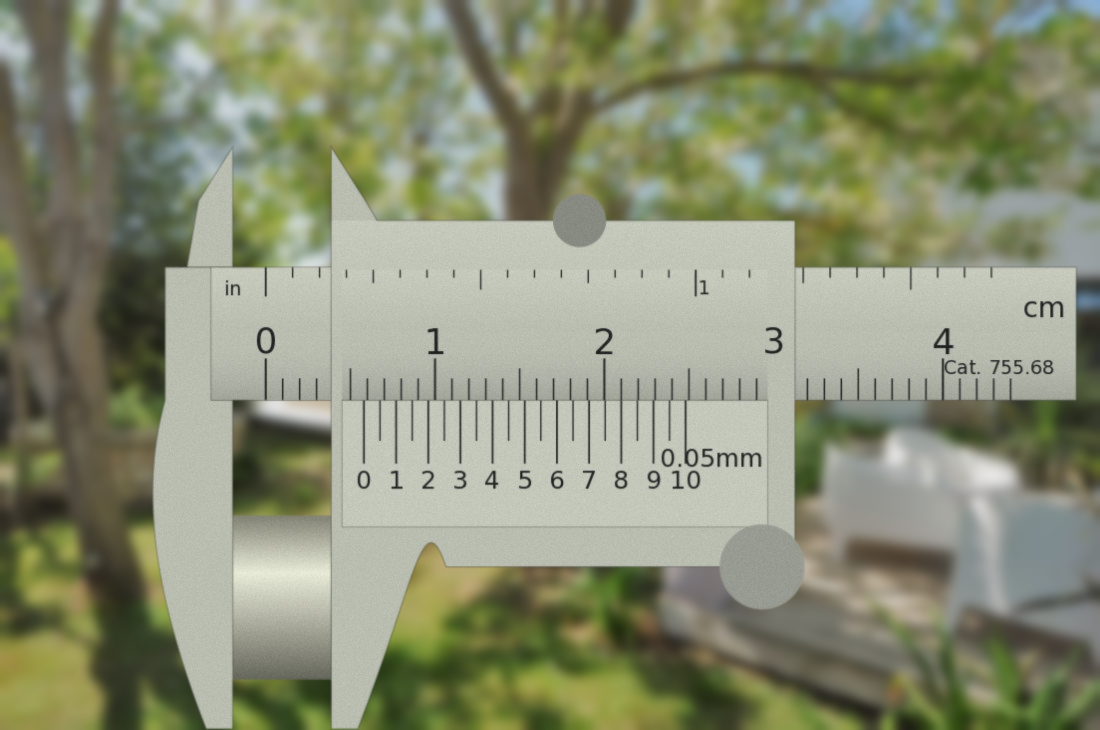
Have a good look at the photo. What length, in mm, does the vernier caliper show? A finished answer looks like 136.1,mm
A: 5.8,mm
